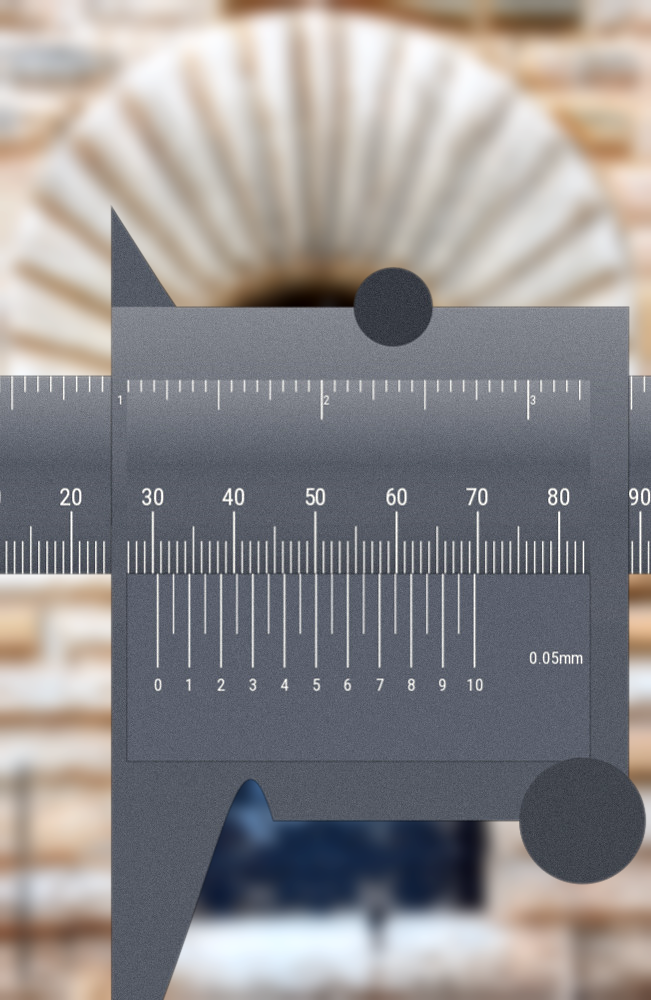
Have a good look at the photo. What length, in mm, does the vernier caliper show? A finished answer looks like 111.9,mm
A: 30.6,mm
